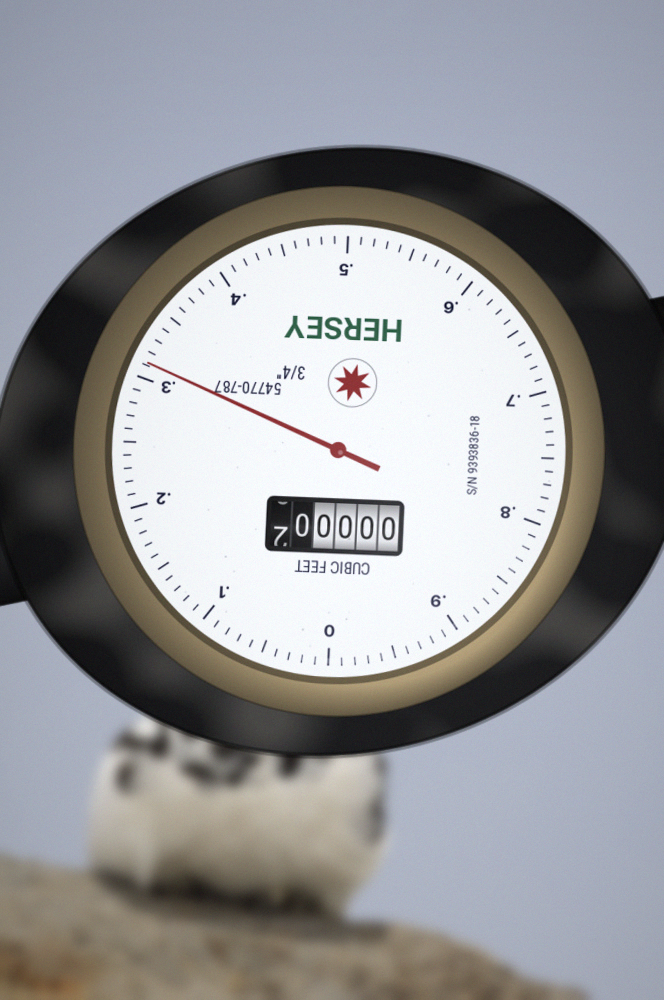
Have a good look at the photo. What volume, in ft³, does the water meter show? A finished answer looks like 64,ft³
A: 2.31,ft³
